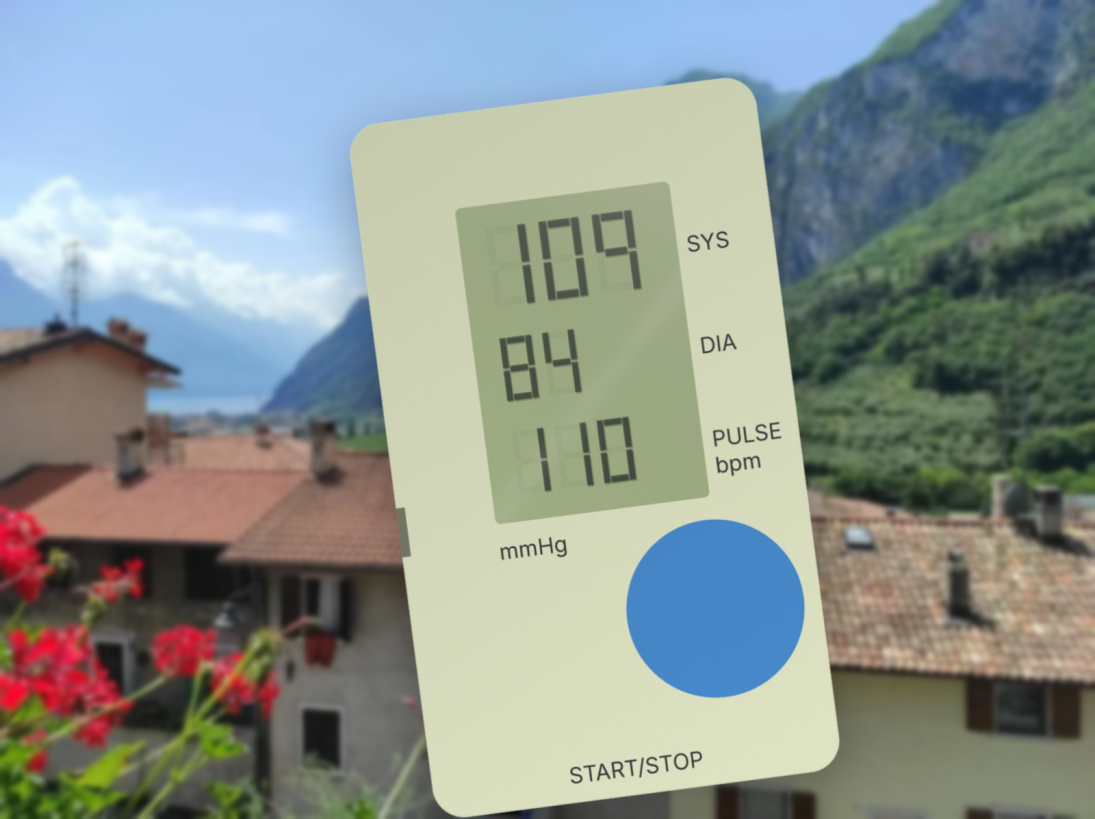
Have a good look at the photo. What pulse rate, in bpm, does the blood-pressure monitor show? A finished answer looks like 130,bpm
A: 110,bpm
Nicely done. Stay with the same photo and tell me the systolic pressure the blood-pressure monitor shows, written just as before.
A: 109,mmHg
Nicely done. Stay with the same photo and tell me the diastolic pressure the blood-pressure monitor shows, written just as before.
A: 84,mmHg
